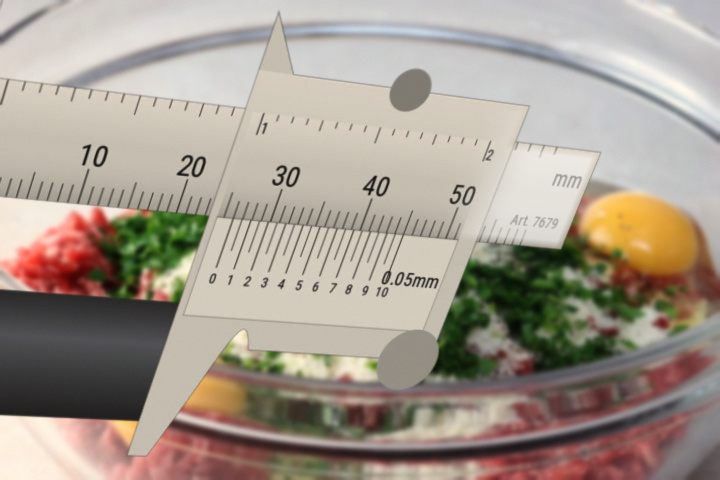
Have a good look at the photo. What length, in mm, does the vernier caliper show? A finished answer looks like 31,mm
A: 26.0,mm
